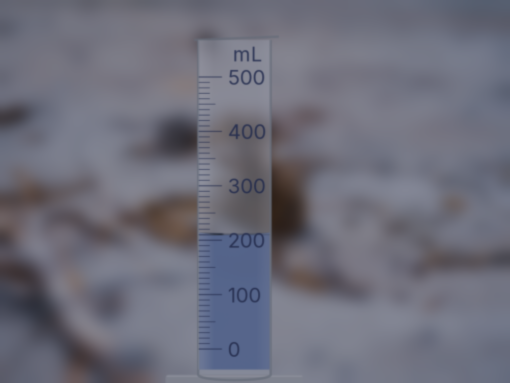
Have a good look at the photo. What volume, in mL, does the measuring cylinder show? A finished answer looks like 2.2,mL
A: 210,mL
